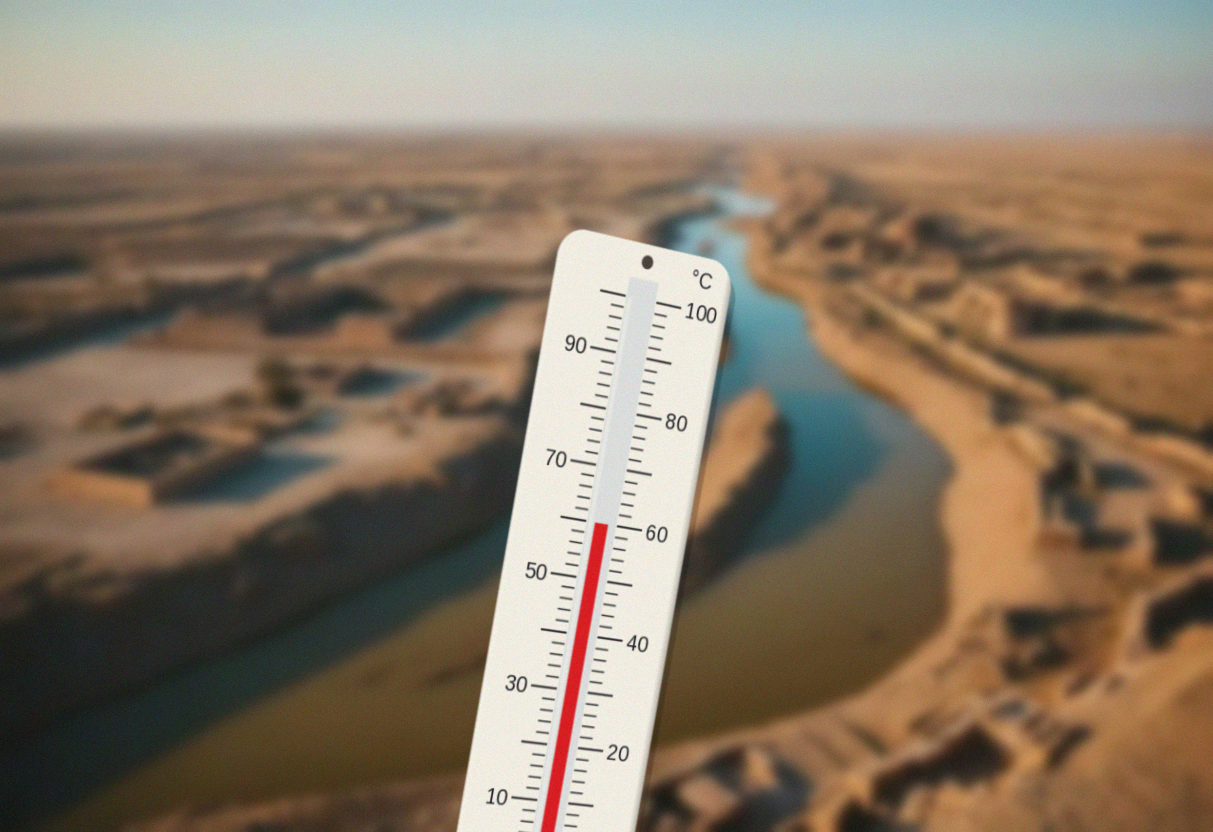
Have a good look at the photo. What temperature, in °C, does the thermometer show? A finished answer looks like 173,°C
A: 60,°C
